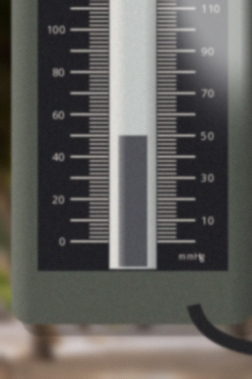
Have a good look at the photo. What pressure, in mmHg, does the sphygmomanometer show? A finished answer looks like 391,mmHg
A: 50,mmHg
